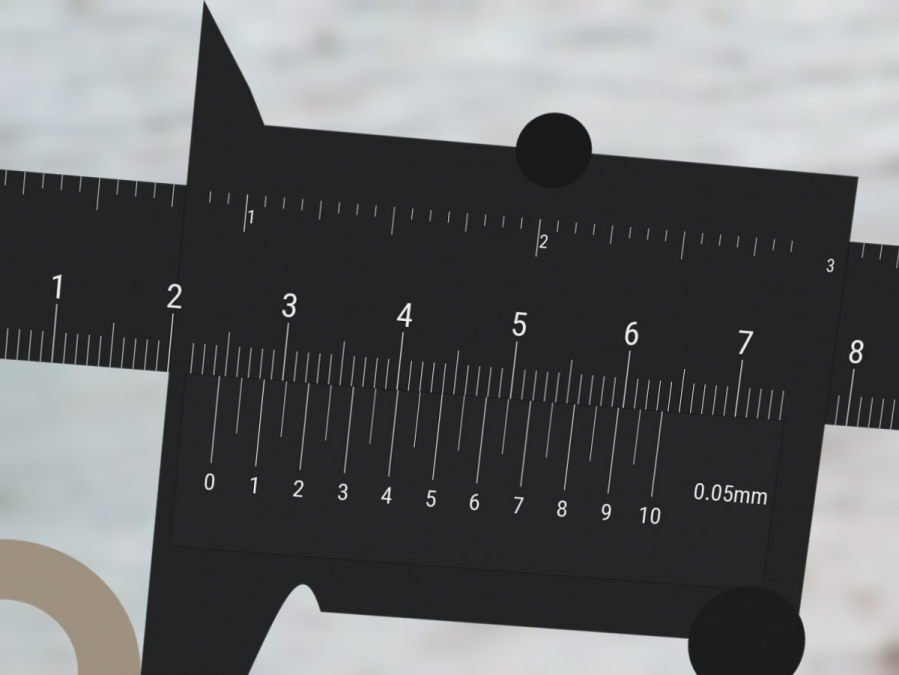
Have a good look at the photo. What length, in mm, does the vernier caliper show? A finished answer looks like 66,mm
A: 24.5,mm
